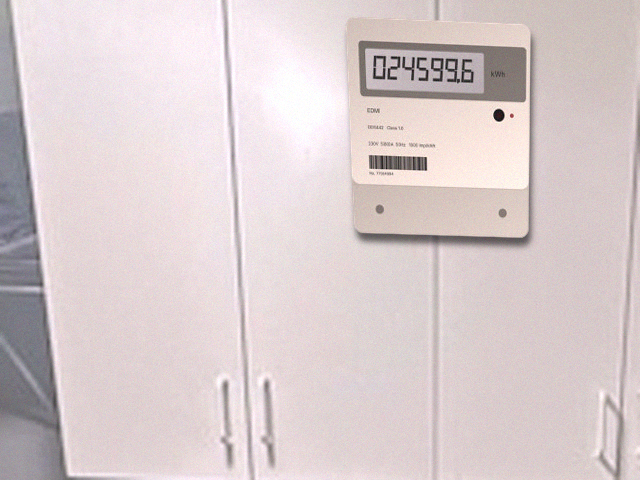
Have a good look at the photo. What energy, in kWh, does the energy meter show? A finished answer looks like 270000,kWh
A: 24599.6,kWh
